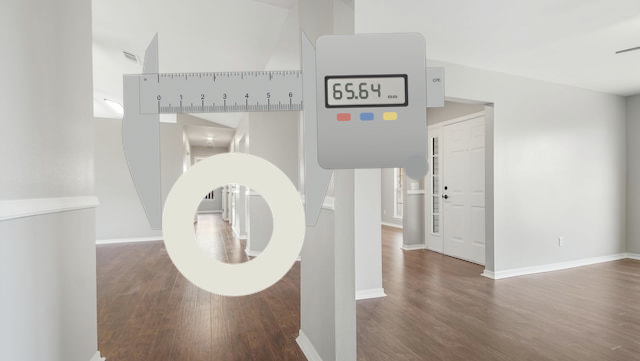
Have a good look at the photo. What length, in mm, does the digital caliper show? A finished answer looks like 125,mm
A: 65.64,mm
